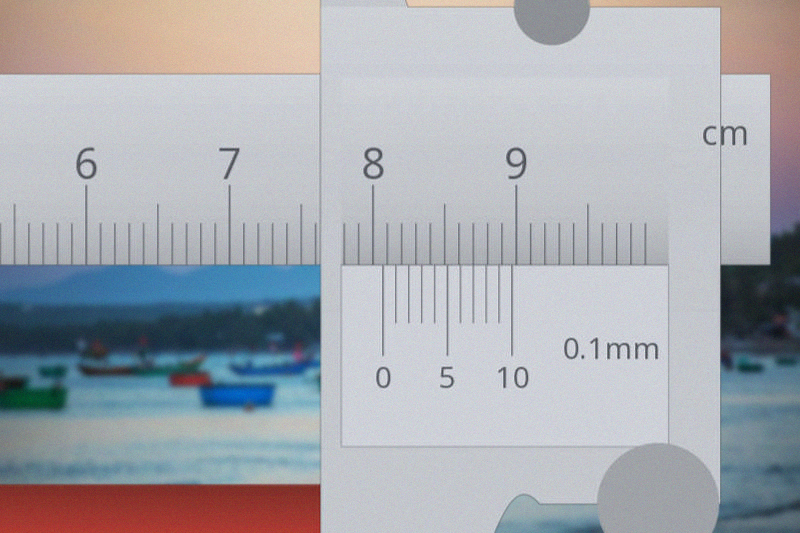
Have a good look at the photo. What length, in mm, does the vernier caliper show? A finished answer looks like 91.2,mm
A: 80.7,mm
